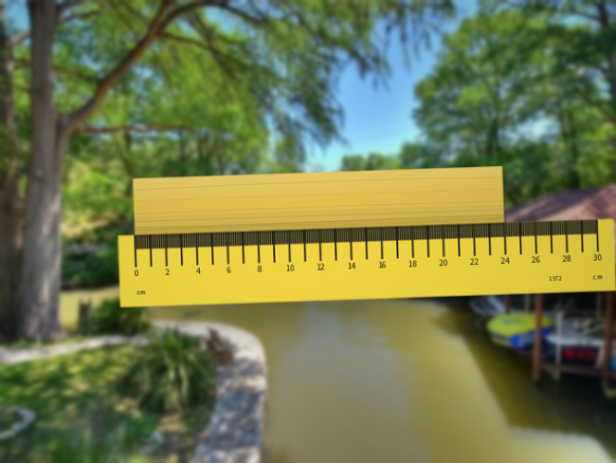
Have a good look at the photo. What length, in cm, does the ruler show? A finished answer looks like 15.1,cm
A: 24,cm
